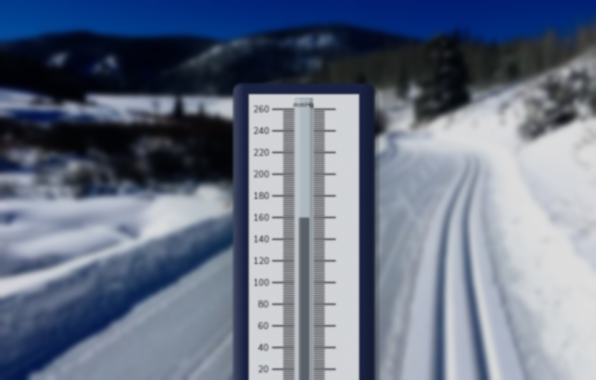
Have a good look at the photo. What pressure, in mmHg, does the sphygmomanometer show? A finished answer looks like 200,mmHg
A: 160,mmHg
